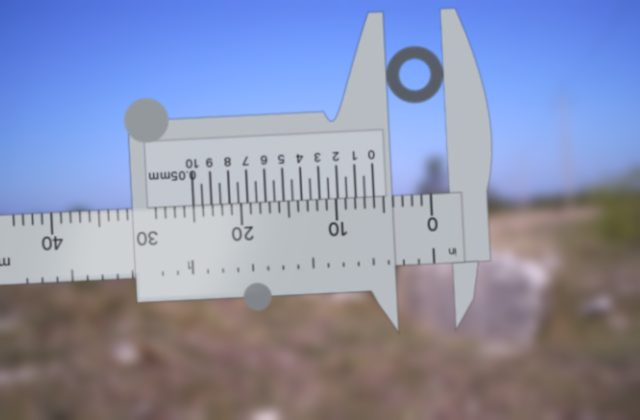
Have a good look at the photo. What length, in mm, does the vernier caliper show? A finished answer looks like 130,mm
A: 6.0,mm
